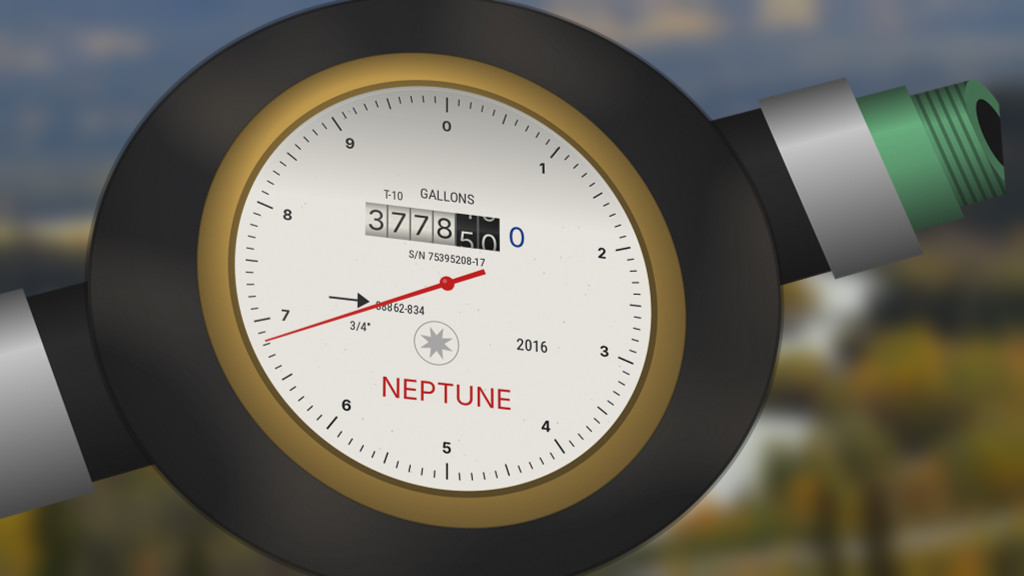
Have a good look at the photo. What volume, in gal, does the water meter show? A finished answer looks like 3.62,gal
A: 3778496.8,gal
